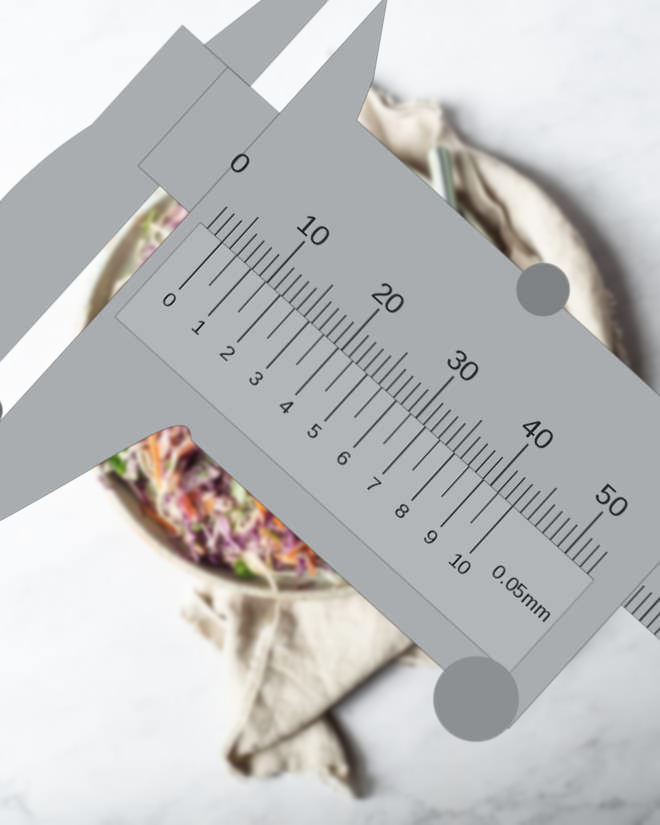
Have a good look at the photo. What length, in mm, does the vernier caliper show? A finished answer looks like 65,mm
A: 4.0,mm
